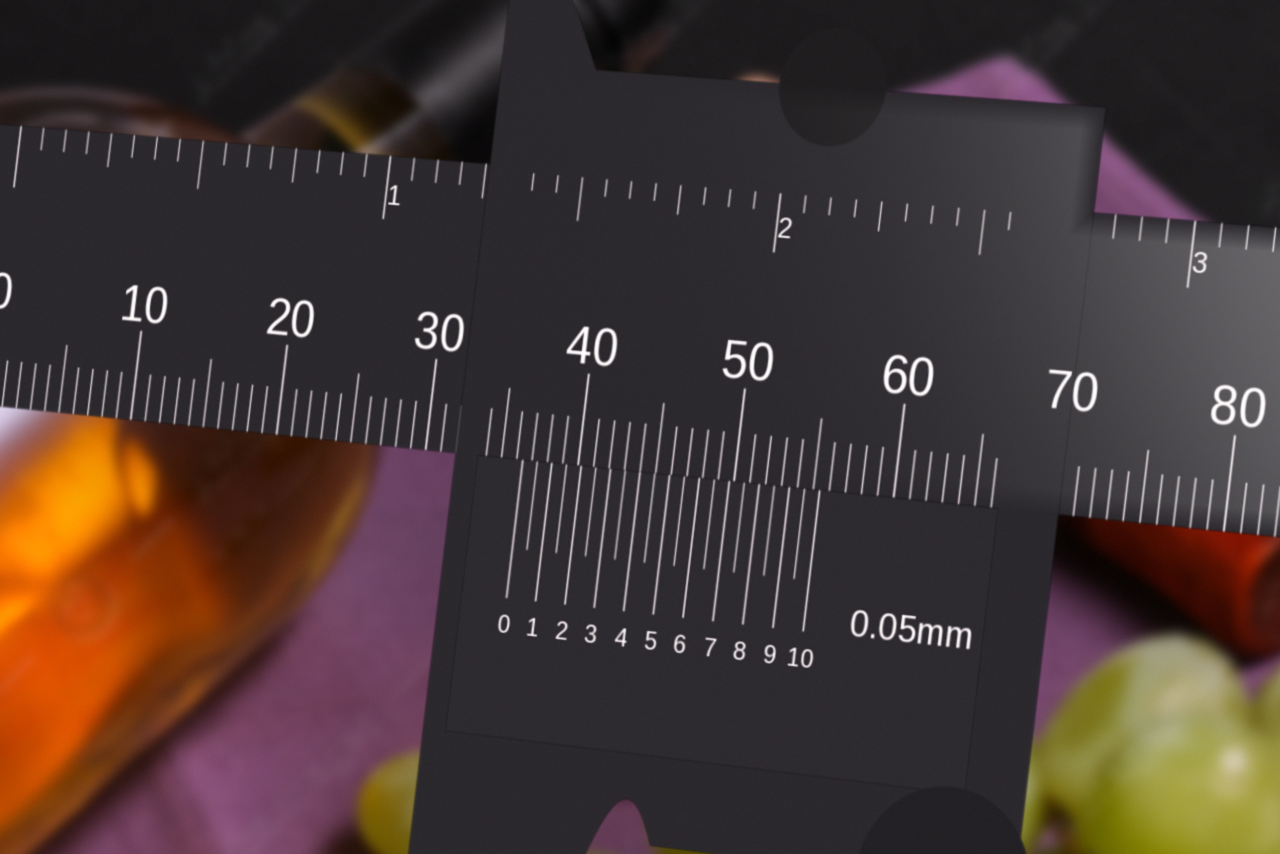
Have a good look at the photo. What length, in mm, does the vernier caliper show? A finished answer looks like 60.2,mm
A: 36.4,mm
